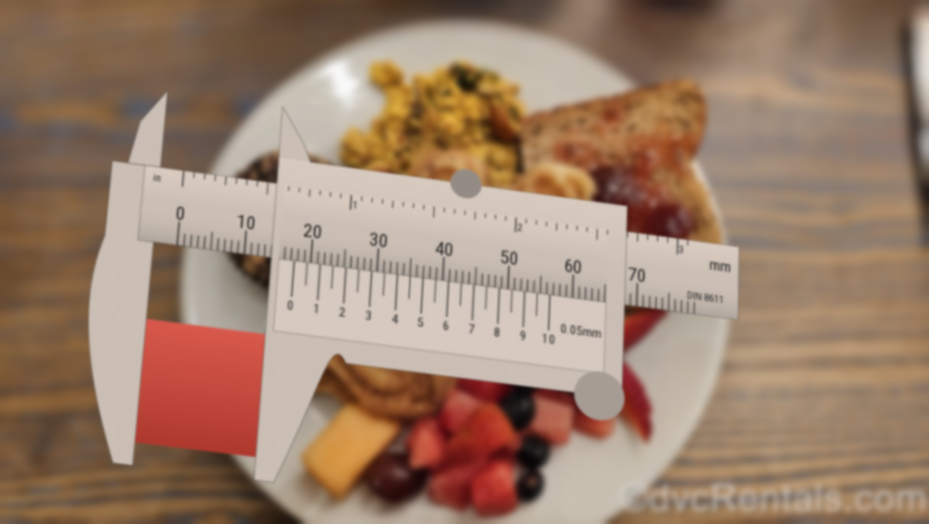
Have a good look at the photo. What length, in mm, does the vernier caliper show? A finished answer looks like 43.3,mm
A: 17.5,mm
